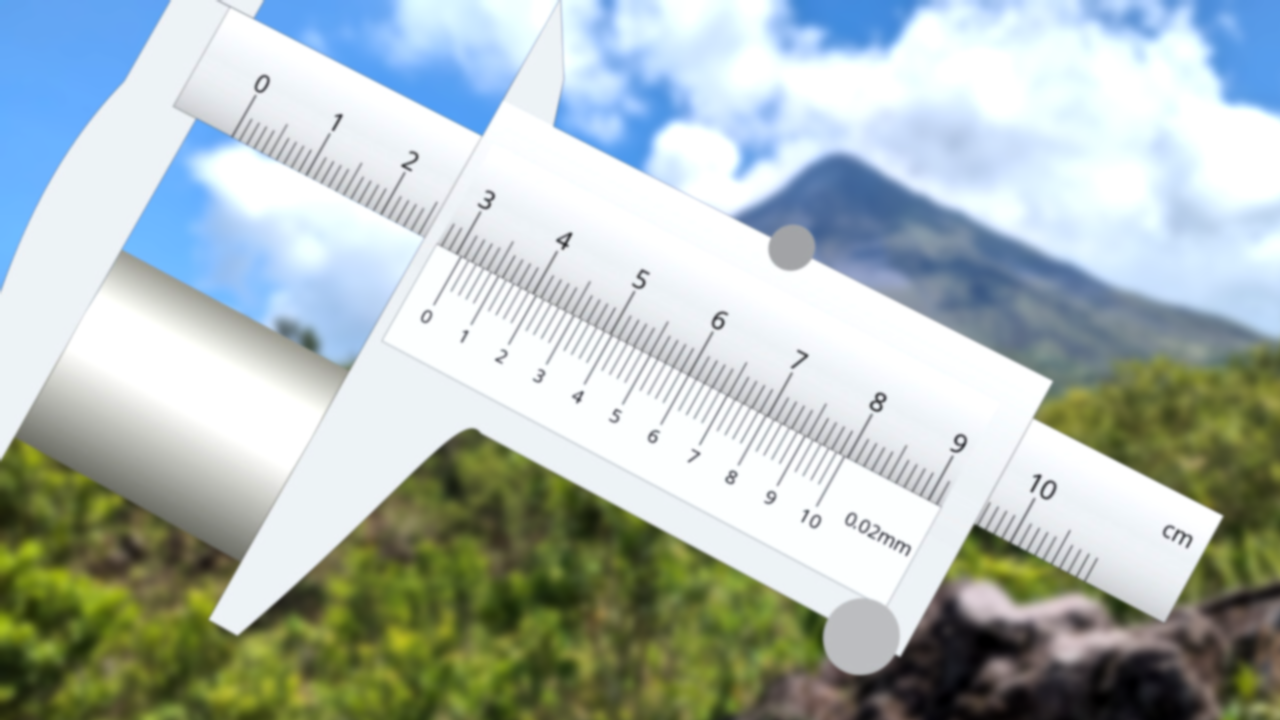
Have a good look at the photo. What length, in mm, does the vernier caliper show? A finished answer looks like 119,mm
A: 30.6,mm
